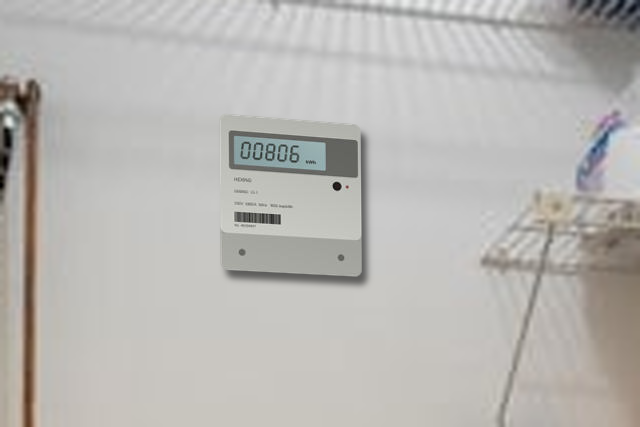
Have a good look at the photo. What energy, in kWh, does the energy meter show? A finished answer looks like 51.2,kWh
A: 806,kWh
